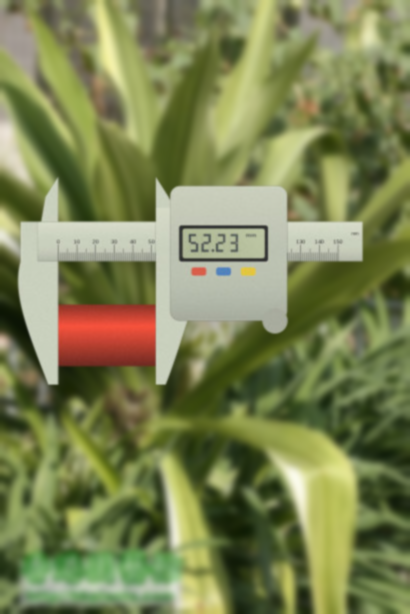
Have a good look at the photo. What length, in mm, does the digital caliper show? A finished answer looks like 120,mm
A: 52.23,mm
